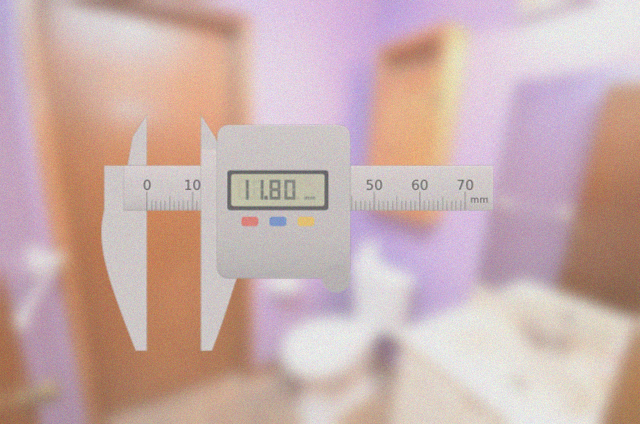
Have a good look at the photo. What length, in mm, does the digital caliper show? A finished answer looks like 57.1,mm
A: 11.80,mm
